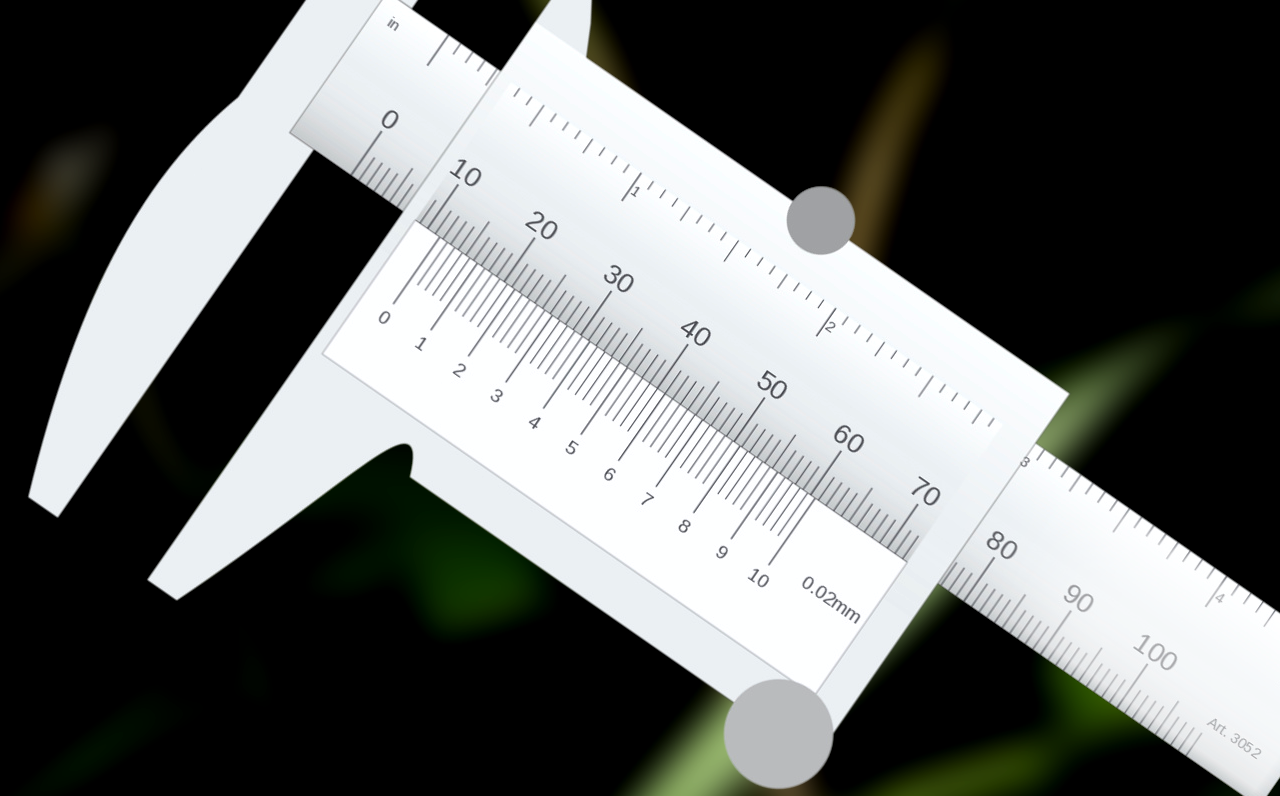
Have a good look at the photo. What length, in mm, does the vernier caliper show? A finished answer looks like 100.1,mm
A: 11.6,mm
